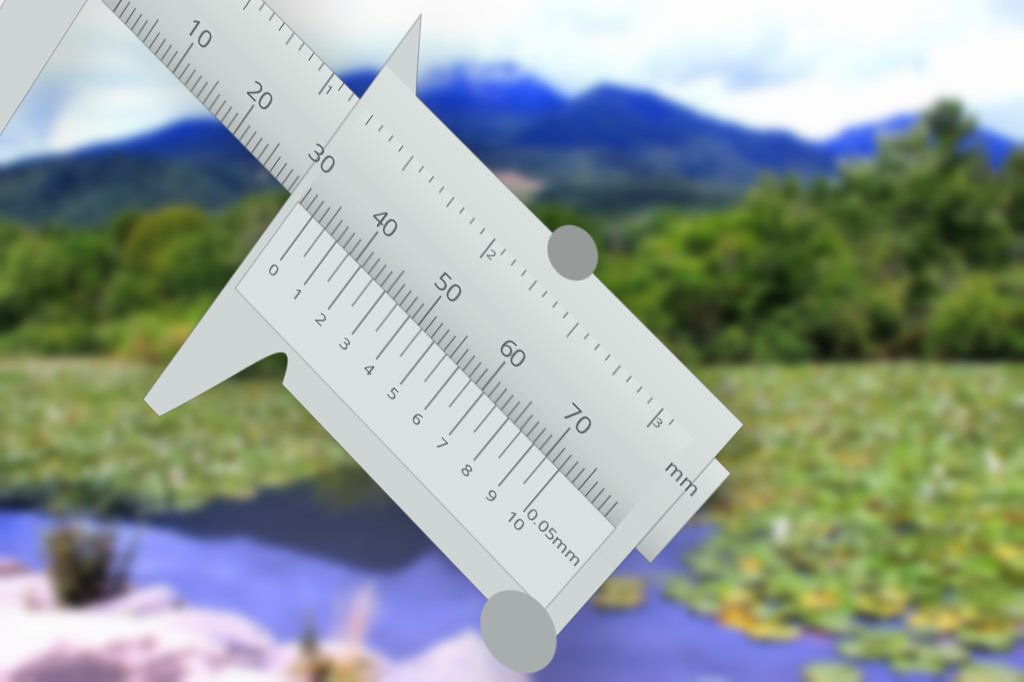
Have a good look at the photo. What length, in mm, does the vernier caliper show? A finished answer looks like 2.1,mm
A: 33.0,mm
